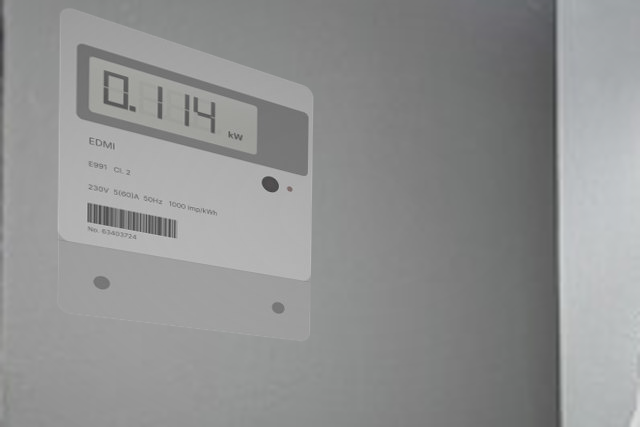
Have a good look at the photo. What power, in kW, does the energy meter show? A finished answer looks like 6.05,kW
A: 0.114,kW
